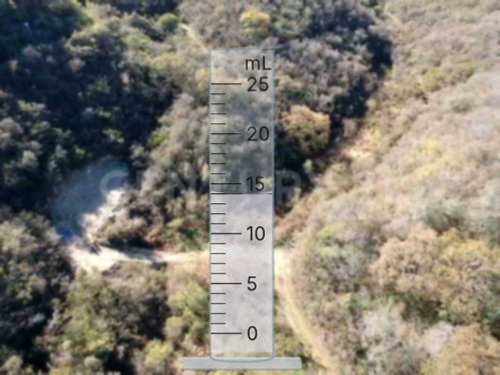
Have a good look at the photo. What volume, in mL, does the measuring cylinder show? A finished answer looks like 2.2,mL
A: 14,mL
